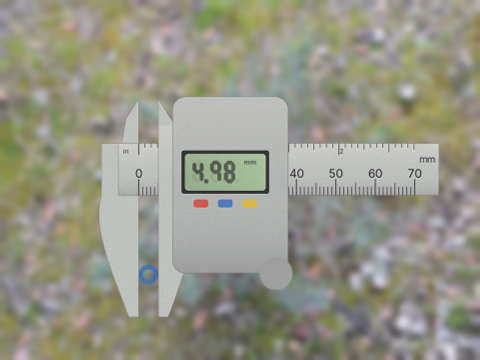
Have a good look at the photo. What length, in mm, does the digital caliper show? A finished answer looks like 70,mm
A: 4.98,mm
